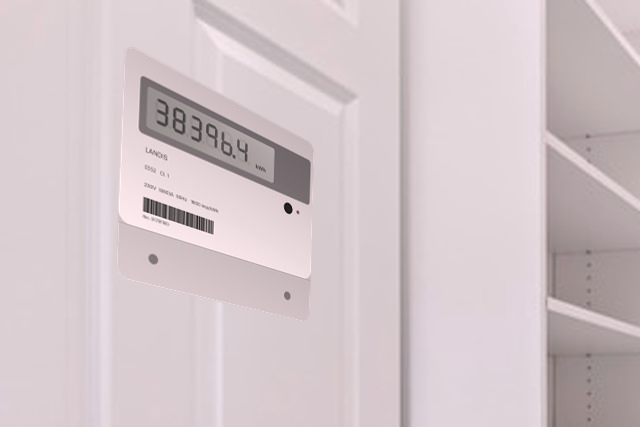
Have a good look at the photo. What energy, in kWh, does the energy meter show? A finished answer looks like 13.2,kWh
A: 38396.4,kWh
